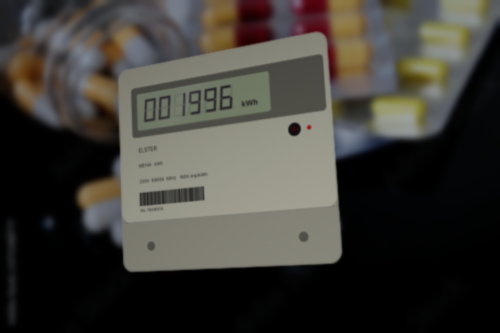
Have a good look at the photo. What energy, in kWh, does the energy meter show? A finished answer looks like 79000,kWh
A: 1996,kWh
